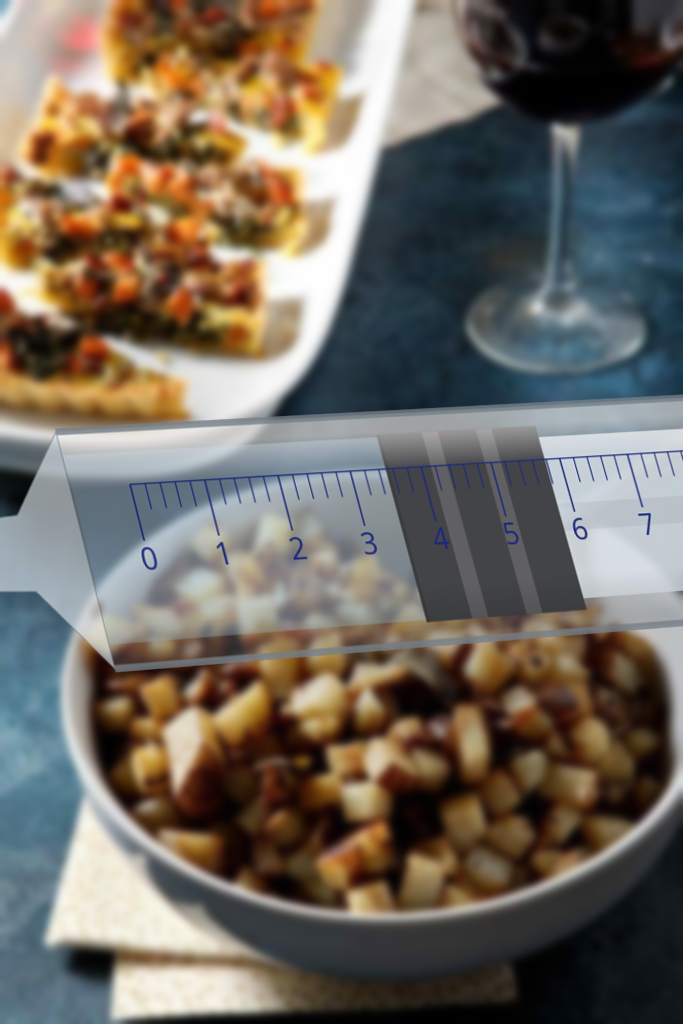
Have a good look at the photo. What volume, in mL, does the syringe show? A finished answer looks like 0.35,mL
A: 3.5,mL
